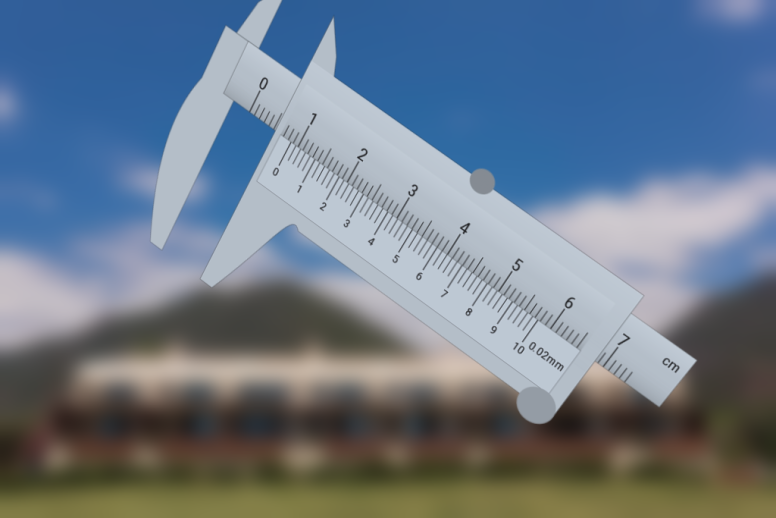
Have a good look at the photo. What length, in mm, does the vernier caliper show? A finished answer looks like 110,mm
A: 8.6,mm
